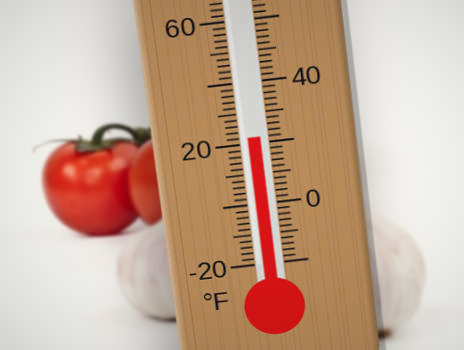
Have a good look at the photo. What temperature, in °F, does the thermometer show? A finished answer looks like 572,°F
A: 22,°F
